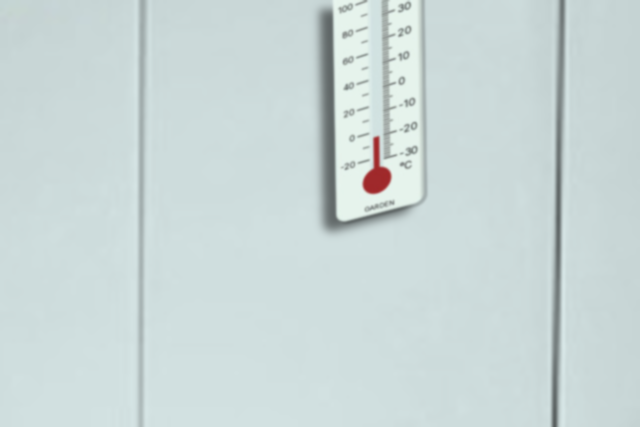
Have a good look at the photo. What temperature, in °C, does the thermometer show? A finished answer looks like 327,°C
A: -20,°C
